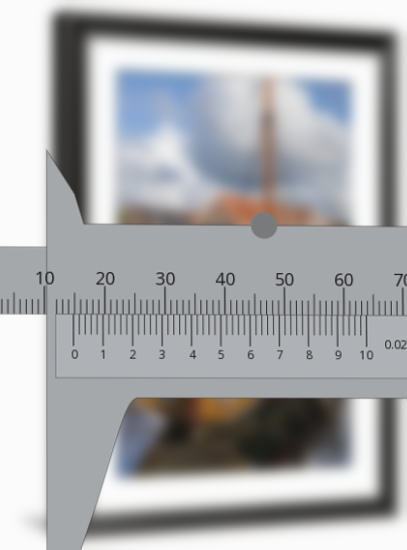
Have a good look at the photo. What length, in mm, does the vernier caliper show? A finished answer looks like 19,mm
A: 14.8,mm
